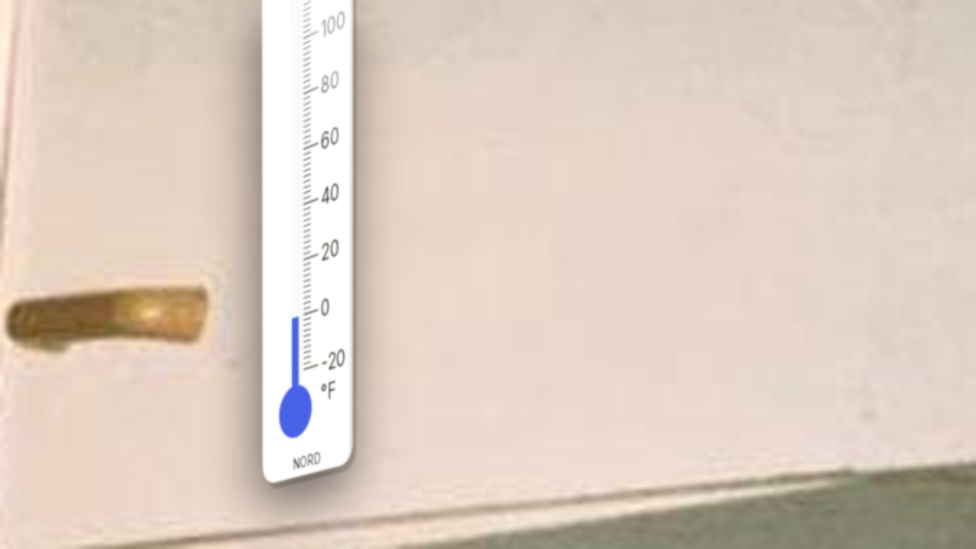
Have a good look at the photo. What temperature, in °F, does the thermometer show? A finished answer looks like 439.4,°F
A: 0,°F
